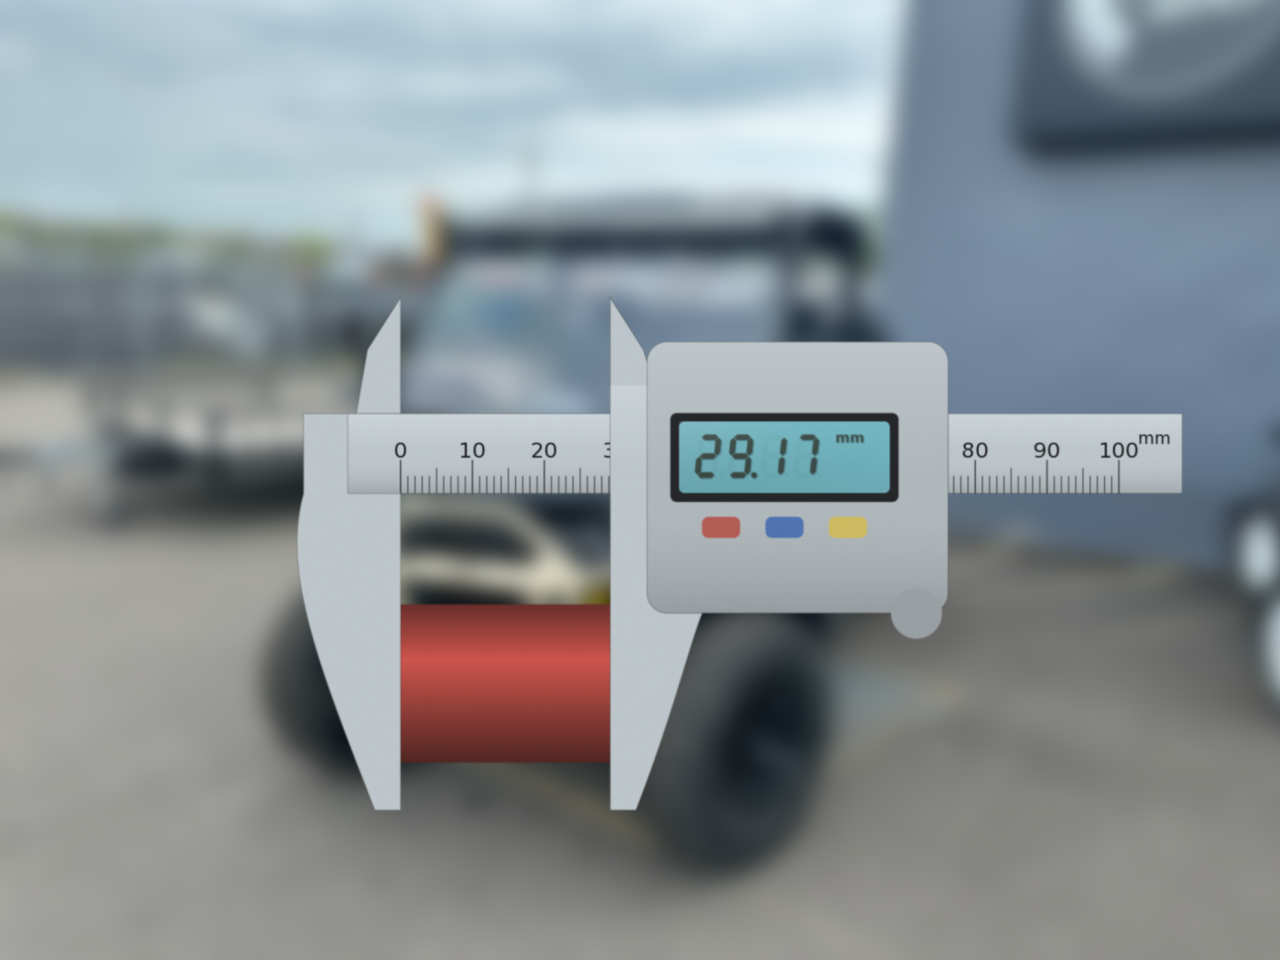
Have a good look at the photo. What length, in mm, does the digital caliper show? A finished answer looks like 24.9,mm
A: 29.17,mm
